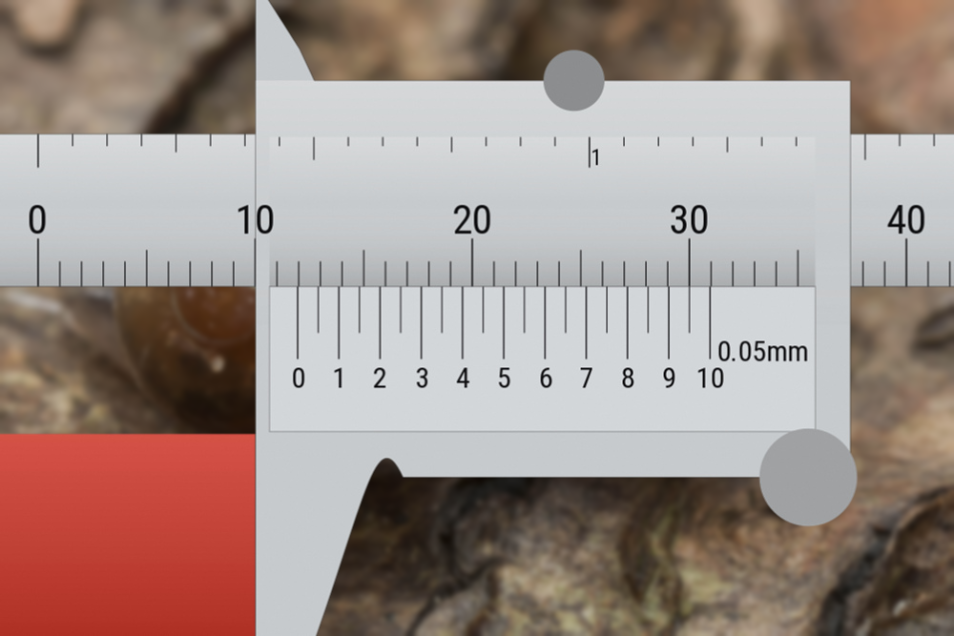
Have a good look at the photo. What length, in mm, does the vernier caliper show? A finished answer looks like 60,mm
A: 11.95,mm
